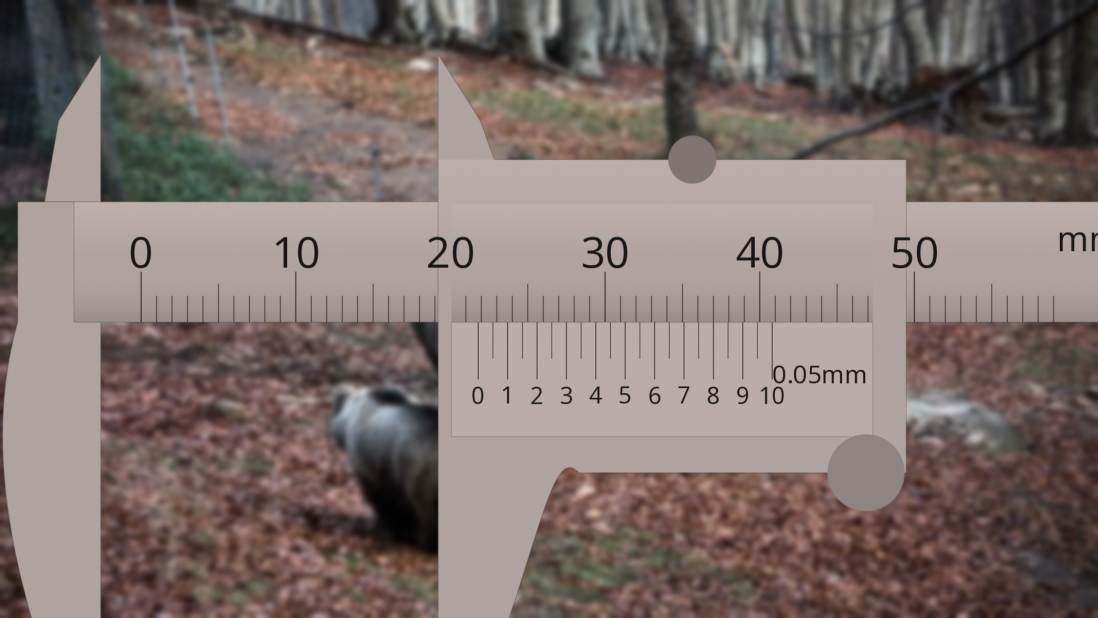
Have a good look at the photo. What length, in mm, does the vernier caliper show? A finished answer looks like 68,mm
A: 21.8,mm
